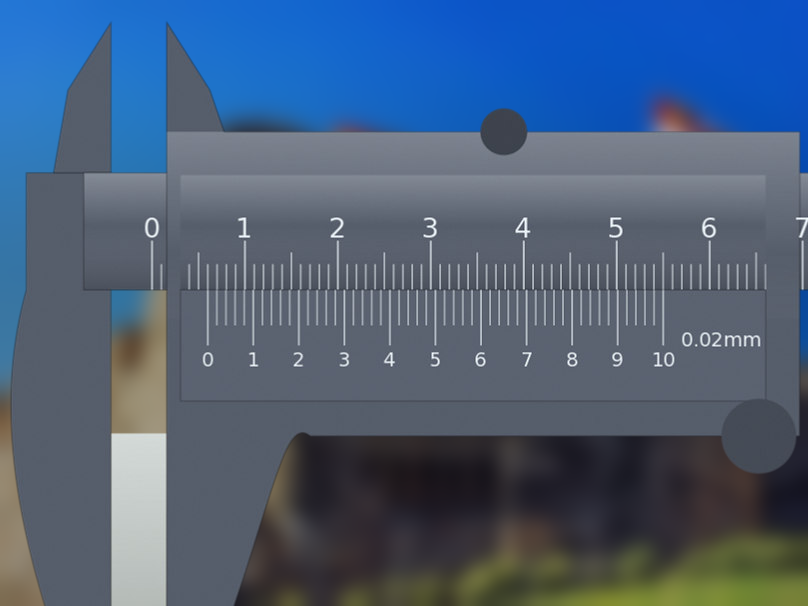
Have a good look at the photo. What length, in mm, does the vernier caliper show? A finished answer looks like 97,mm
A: 6.0,mm
